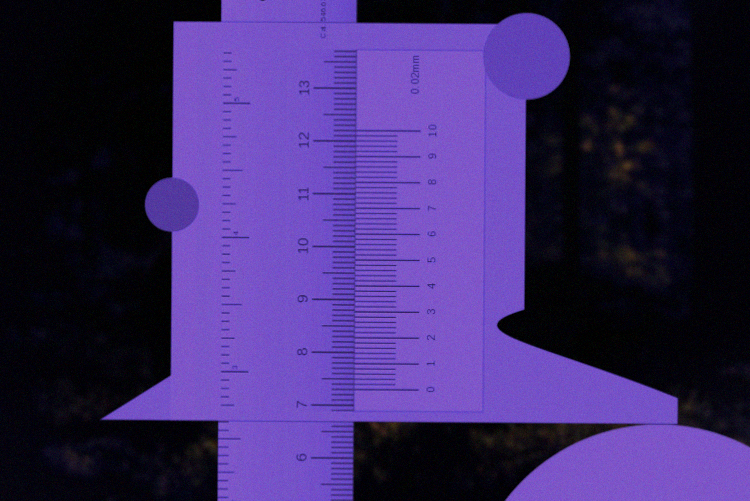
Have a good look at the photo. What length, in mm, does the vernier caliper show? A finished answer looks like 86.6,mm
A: 73.0,mm
